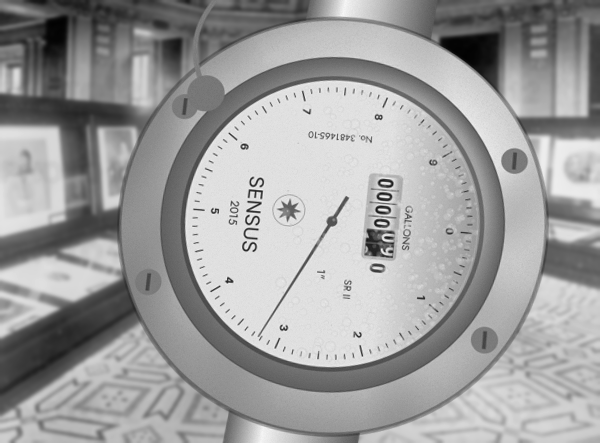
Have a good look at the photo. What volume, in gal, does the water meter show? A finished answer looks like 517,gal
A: 93.2,gal
